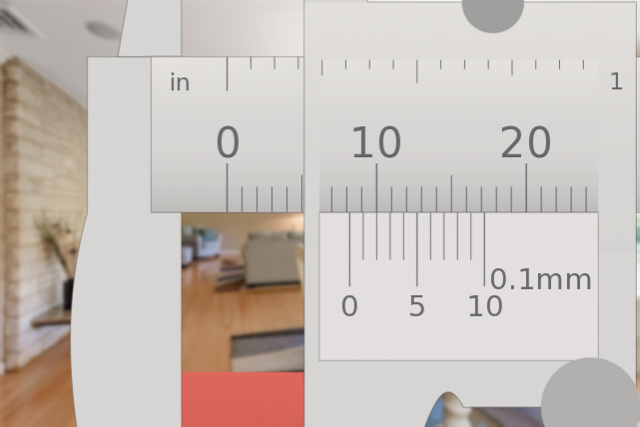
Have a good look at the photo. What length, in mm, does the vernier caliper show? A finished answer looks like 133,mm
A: 8.2,mm
